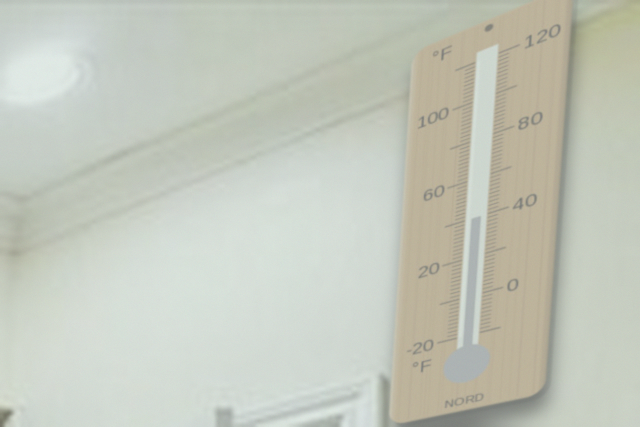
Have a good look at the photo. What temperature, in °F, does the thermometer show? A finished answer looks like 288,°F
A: 40,°F
